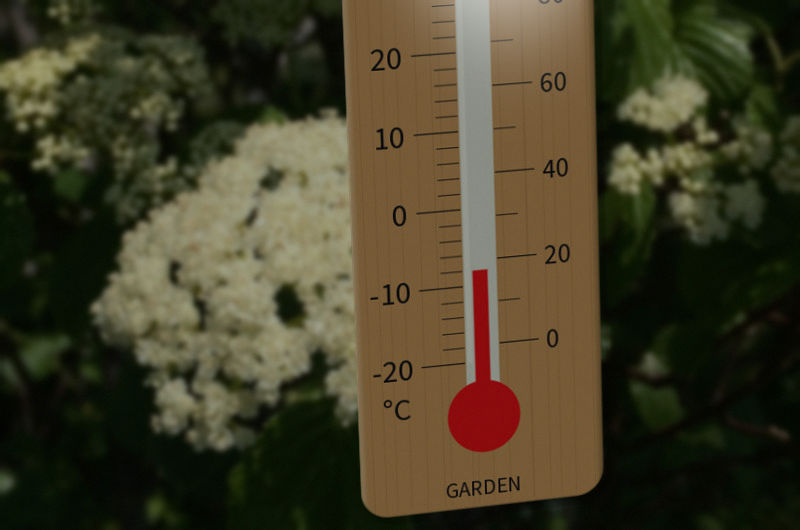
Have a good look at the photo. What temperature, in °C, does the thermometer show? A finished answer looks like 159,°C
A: -8,°C
